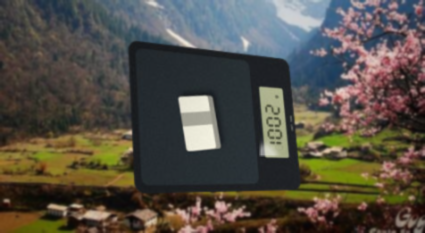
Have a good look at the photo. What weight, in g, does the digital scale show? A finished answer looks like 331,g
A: 1002,g
